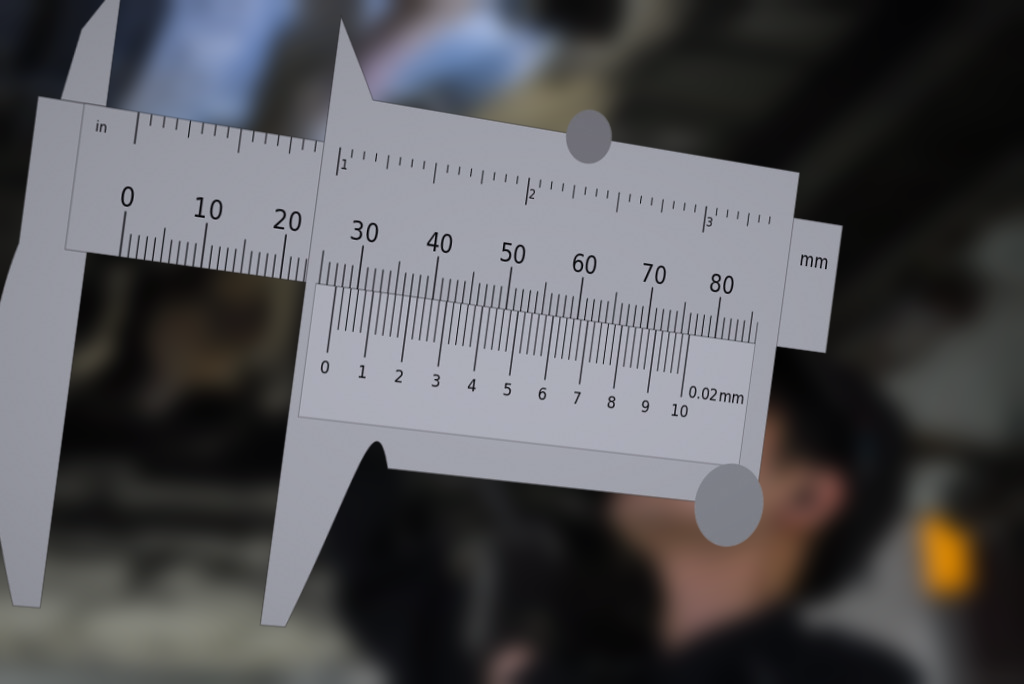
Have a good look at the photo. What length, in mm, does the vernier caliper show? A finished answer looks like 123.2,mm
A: 27.2,mm
